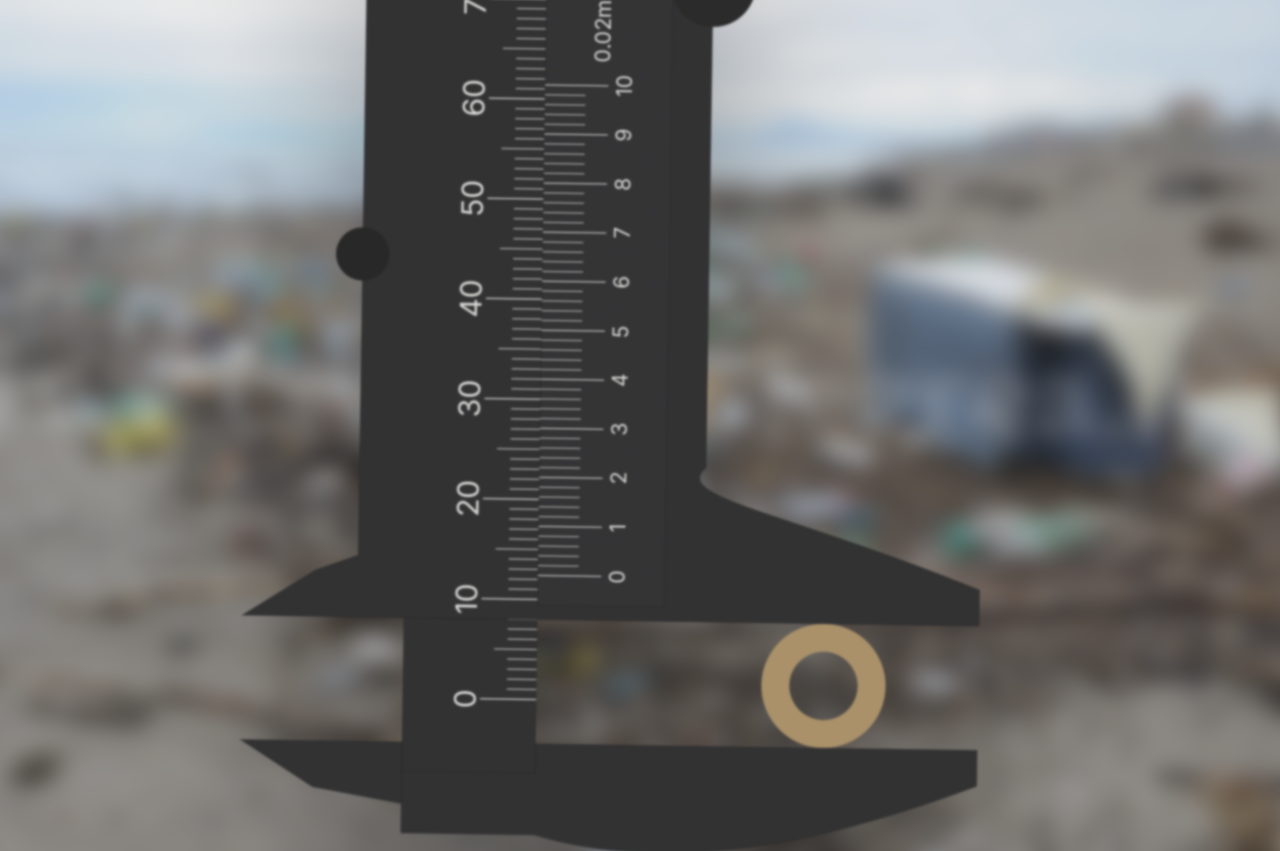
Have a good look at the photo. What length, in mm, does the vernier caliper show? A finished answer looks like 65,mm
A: 12.4,mm
